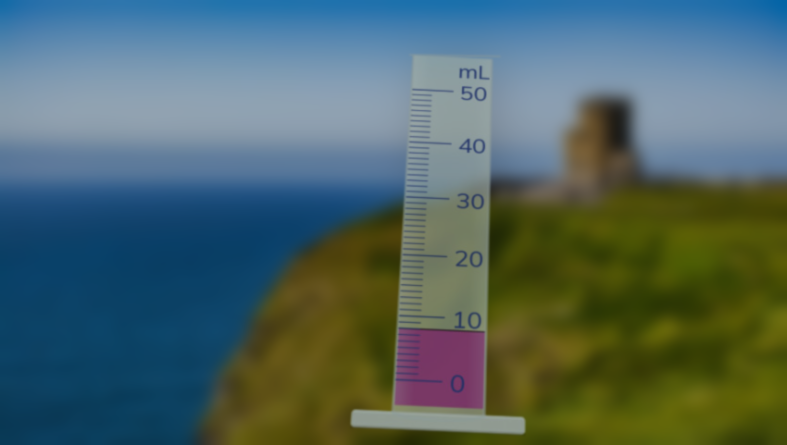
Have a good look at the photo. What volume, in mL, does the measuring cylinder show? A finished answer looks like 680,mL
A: 8,mL
